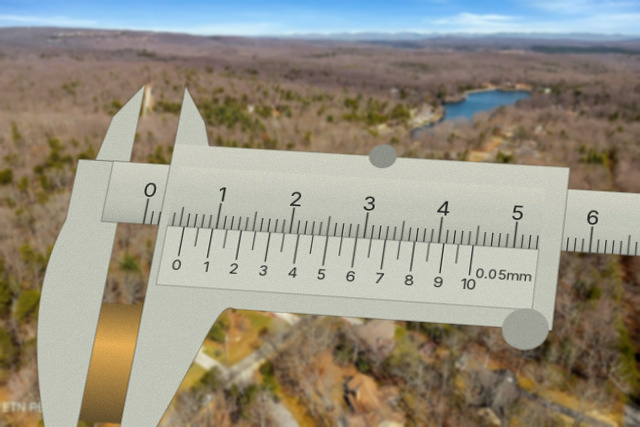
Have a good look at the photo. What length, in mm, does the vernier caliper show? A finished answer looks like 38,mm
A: 5.6,mm
